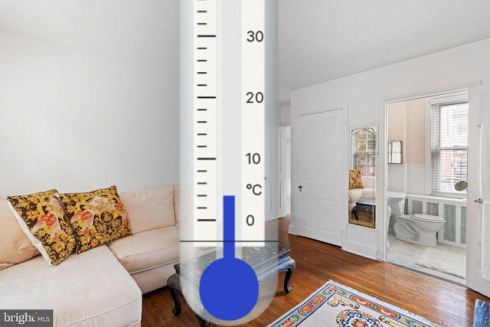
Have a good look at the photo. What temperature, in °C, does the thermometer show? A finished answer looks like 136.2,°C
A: 4,°C
